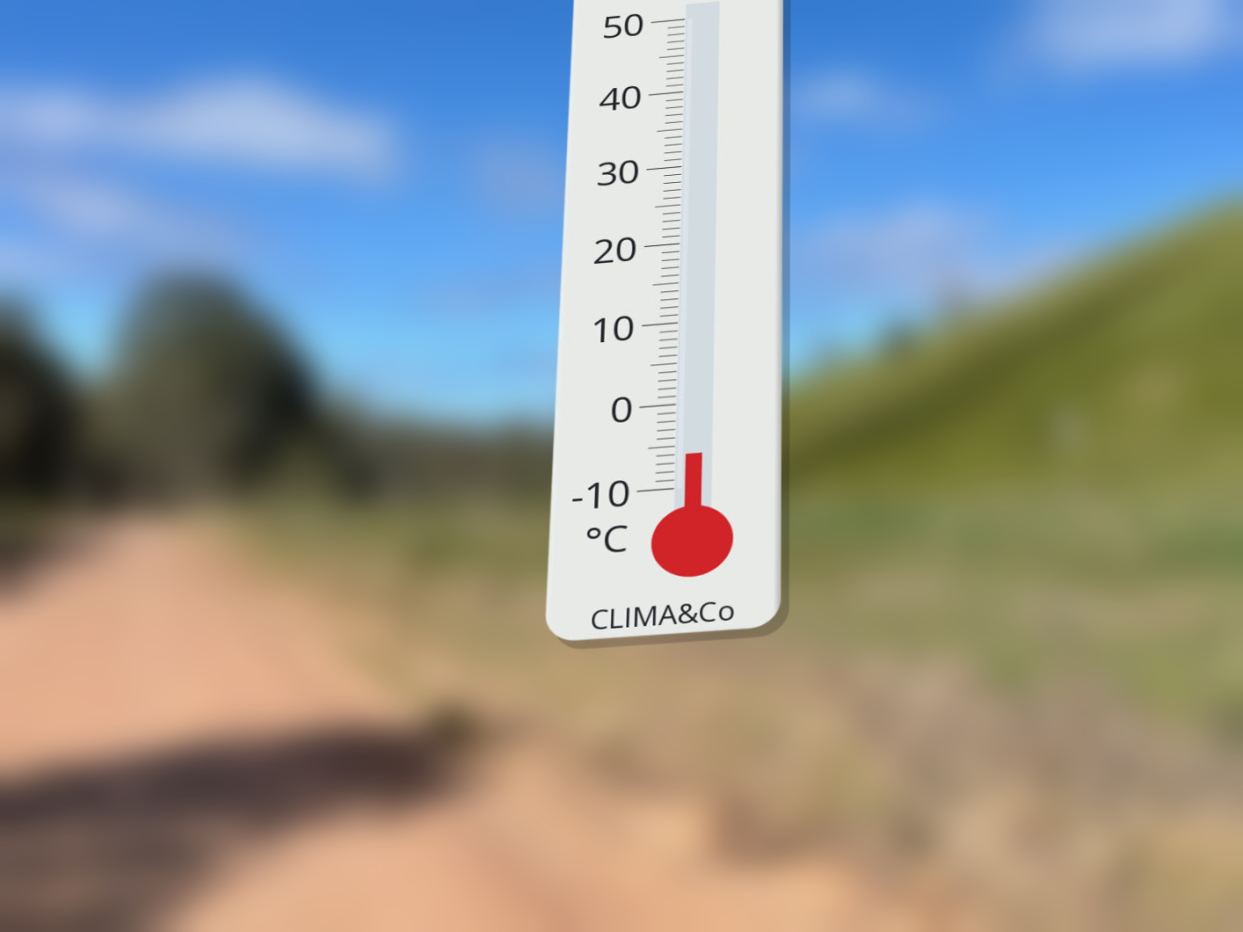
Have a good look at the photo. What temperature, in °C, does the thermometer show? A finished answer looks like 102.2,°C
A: -6,°C
